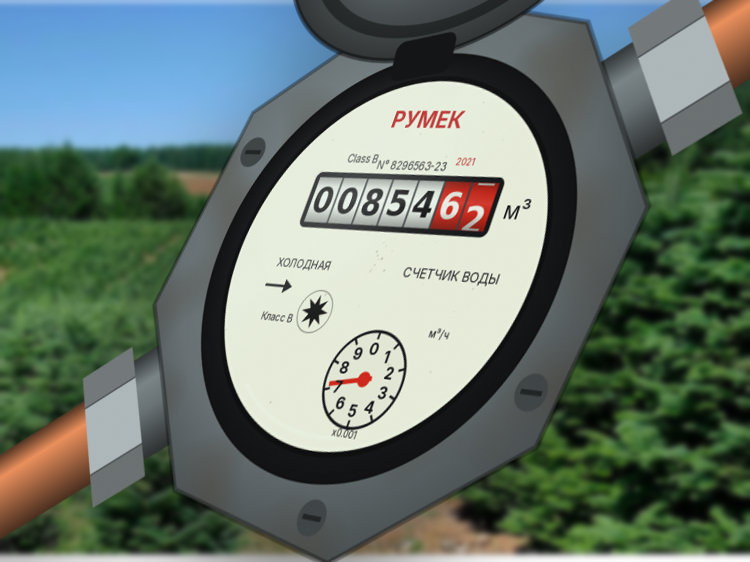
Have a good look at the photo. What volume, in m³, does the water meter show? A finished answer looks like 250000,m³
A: 854.617,m³
